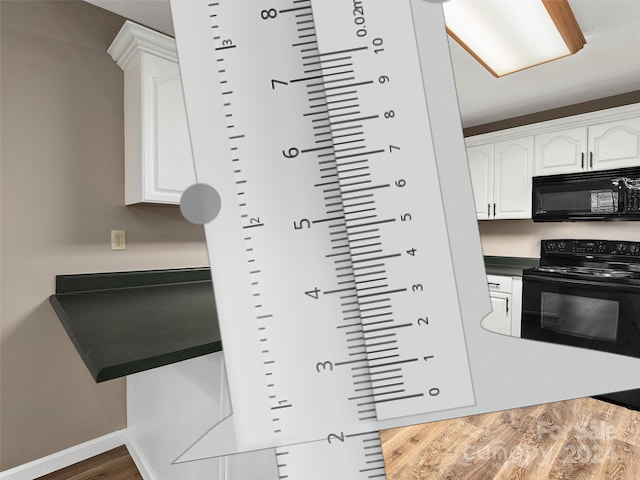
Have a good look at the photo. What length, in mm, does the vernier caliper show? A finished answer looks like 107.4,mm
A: 24.0,mm
